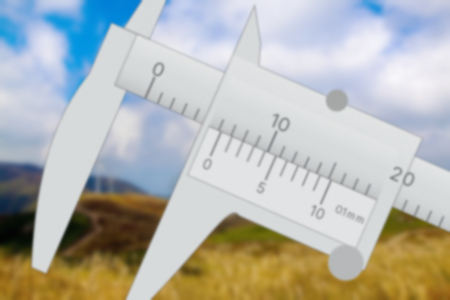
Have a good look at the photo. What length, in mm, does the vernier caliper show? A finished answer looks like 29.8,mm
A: 6.2,mm
